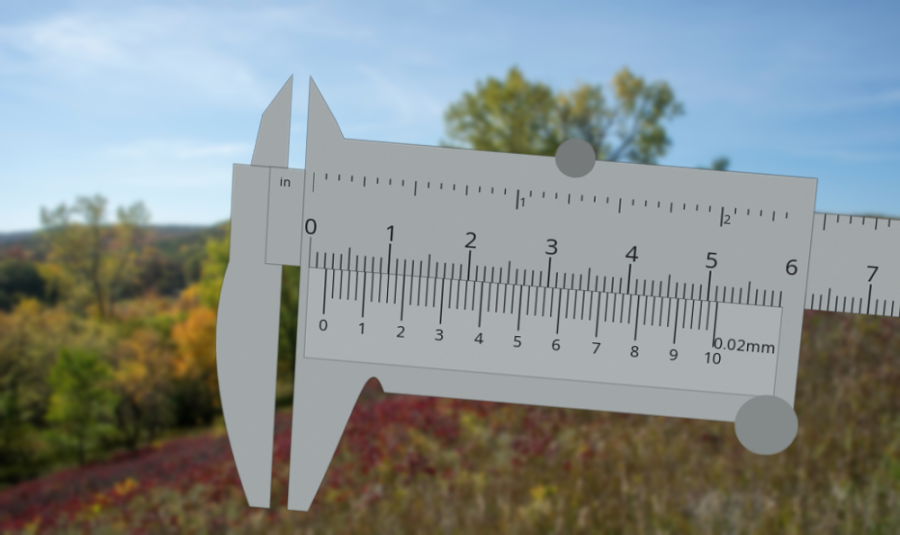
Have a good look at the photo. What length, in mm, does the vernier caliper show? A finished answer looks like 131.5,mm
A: 2.2,mm
